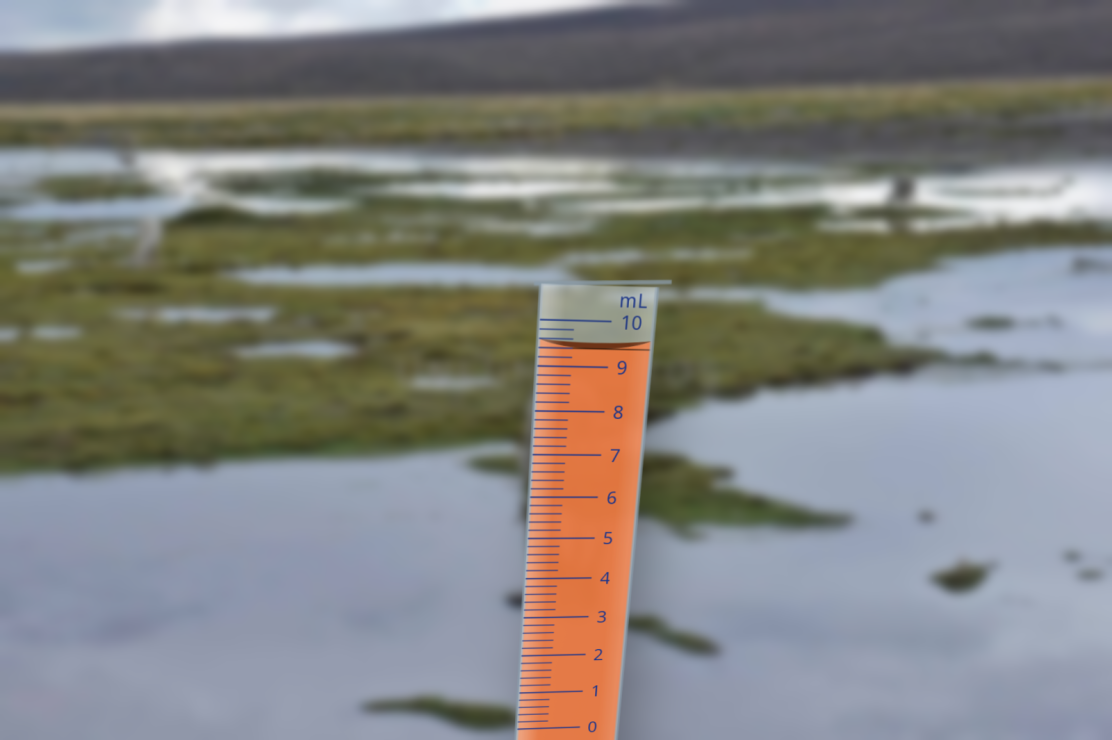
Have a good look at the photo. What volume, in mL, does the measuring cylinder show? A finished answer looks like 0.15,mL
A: 9.4,mL
